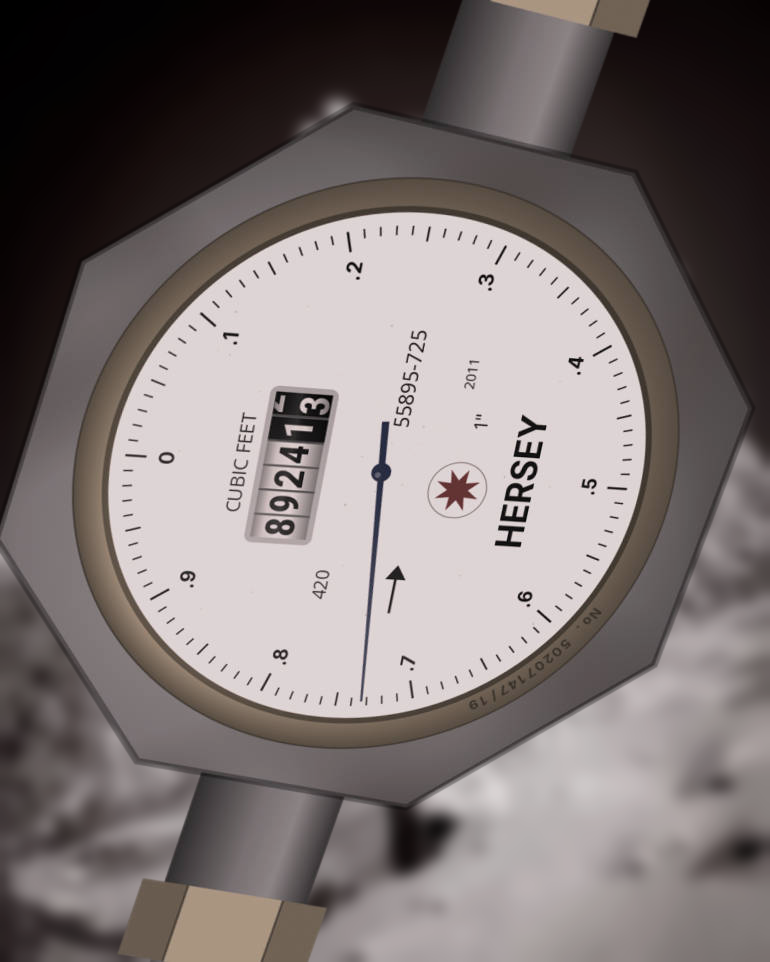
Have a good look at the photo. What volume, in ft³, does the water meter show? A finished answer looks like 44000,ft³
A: 892412.73,ft³
